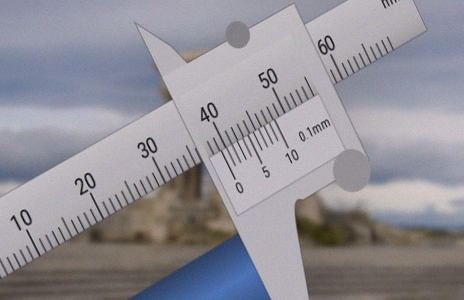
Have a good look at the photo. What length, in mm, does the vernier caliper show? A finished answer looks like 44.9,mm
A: 39.2,mm
